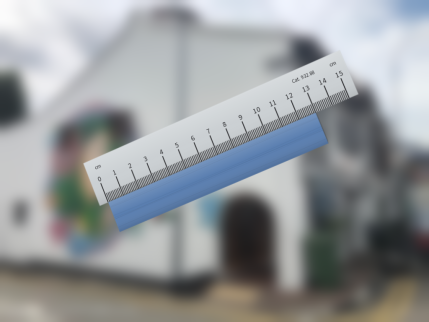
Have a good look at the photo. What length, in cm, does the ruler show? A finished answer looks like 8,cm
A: 13,cm
